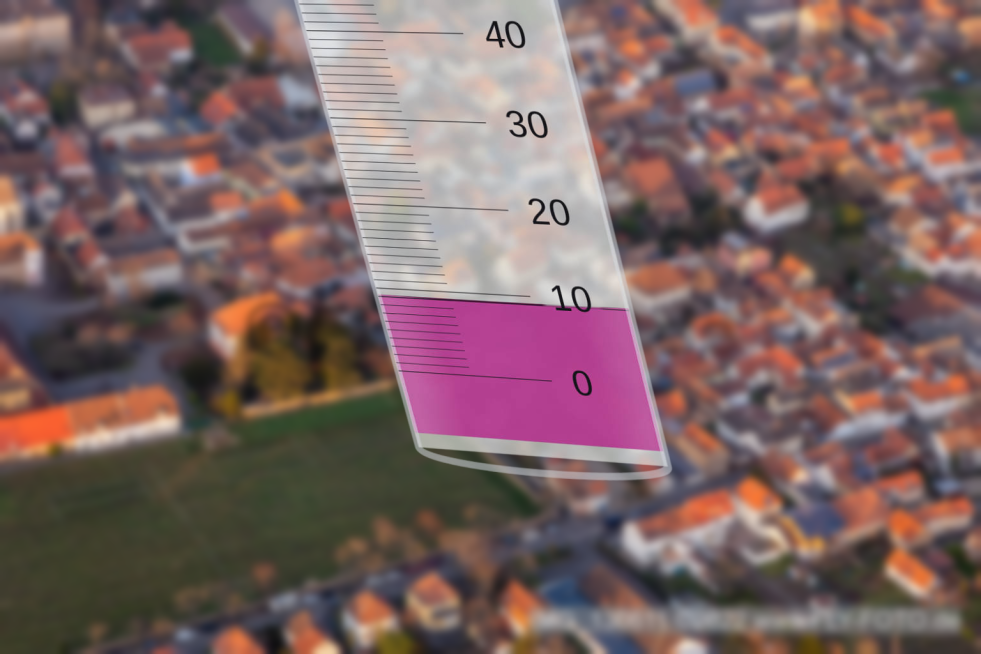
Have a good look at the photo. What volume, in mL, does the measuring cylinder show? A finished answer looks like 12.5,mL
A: 9,mL
